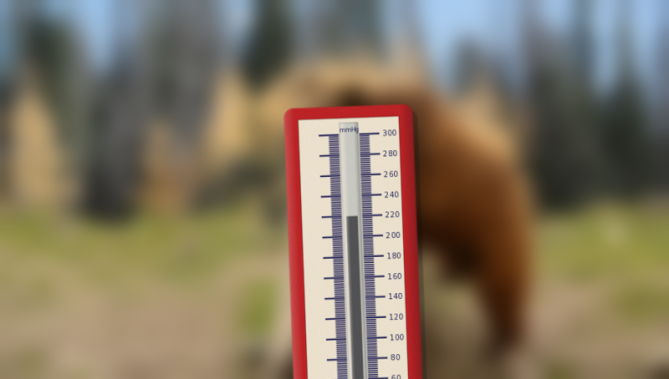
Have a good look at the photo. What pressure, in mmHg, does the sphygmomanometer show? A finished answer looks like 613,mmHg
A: 220,mmHg
